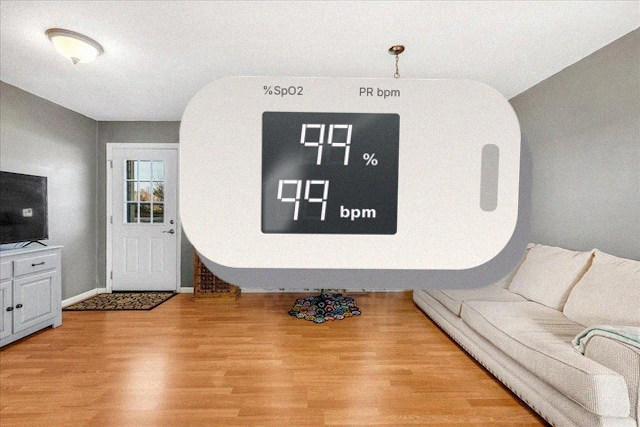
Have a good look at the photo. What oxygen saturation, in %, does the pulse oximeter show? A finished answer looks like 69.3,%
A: 99,%
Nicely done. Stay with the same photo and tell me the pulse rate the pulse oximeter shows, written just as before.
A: 99,bpm
